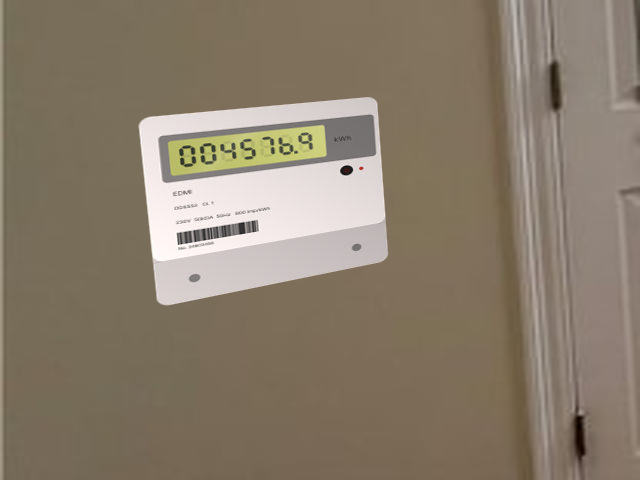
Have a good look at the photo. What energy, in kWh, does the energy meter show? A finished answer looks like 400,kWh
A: 4576.9,kWh
